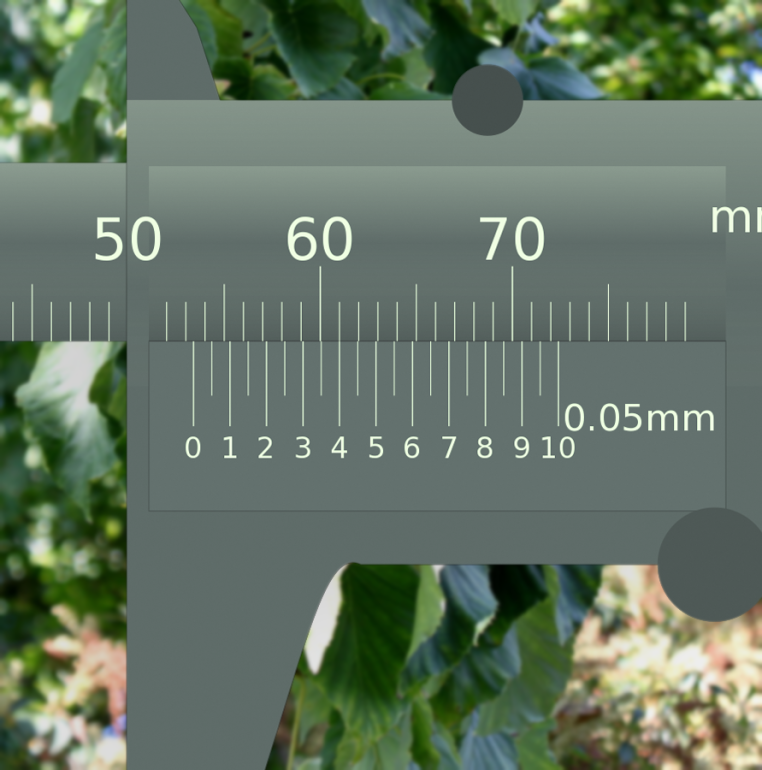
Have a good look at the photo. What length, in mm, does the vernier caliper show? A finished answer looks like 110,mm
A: 53.4,mm
